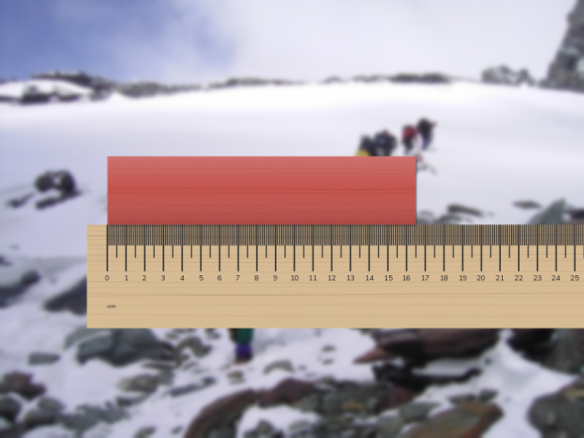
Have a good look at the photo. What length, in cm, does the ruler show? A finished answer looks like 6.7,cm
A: 16.5,cm
